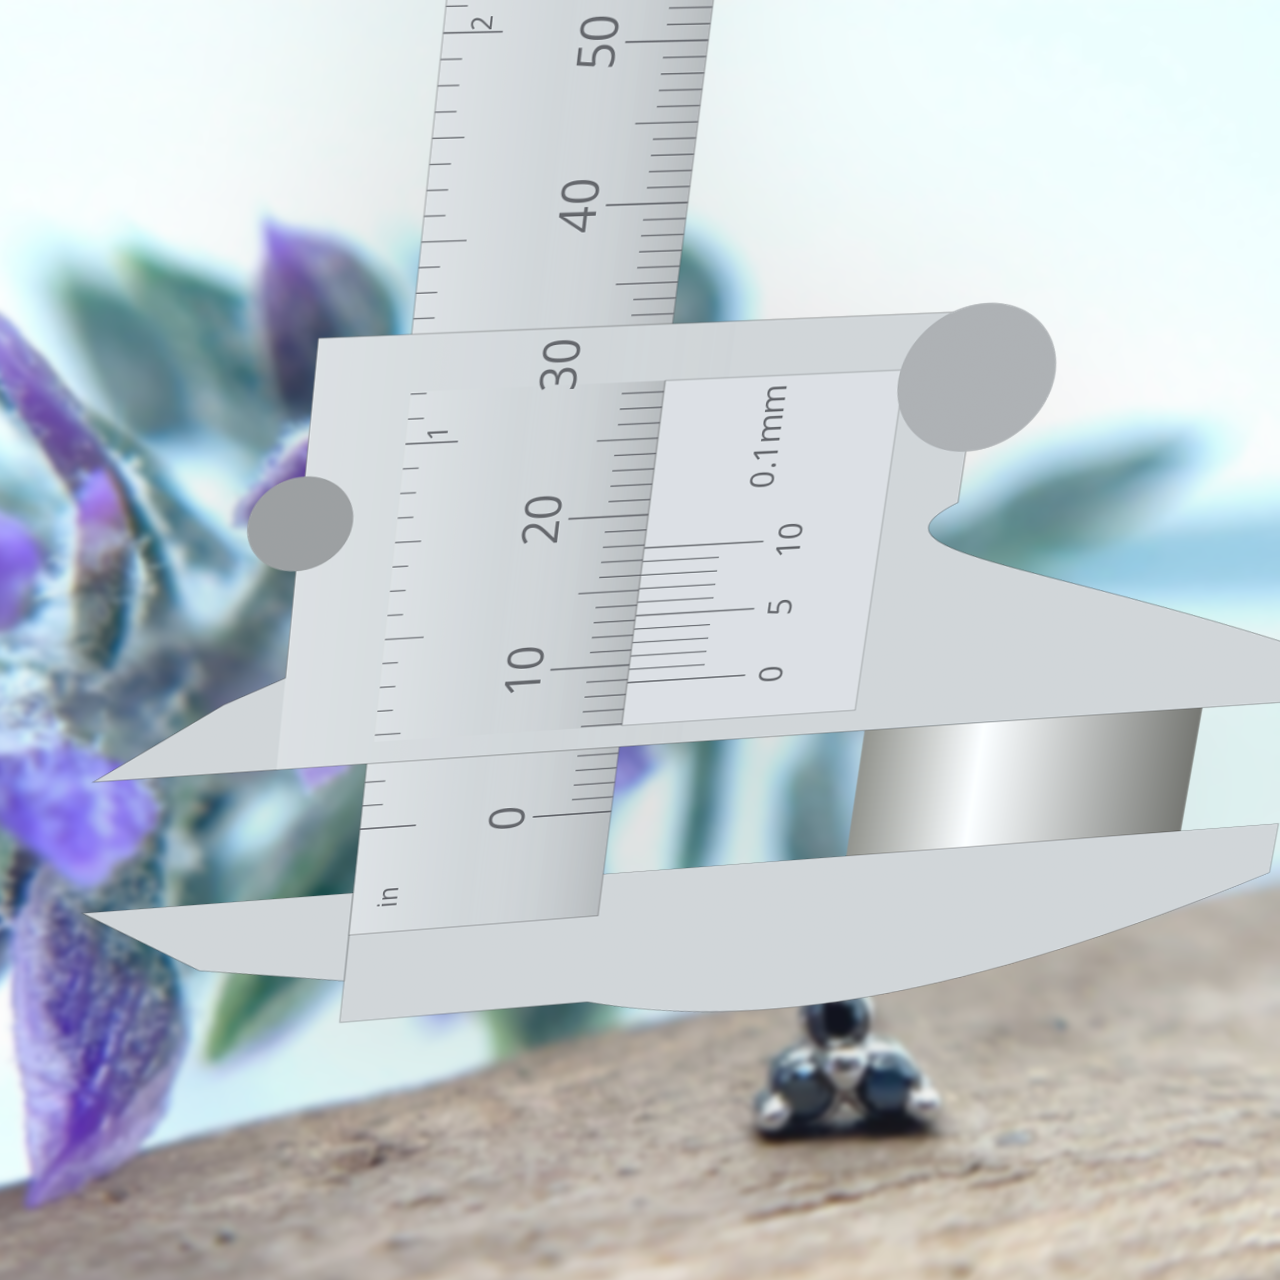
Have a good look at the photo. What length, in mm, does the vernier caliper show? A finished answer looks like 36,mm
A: 8.8,mm
